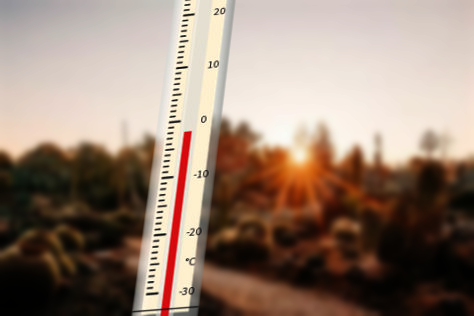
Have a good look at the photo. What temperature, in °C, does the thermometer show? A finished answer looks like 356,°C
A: -2,°C
